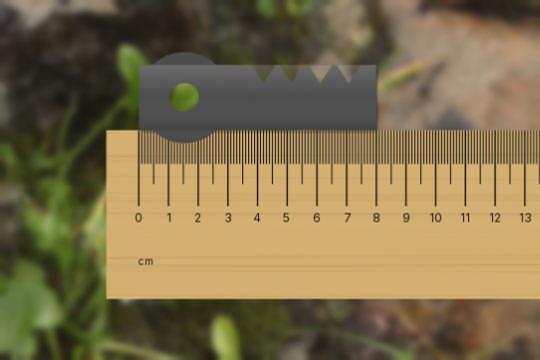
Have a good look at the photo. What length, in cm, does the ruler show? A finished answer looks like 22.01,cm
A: 8,cm
